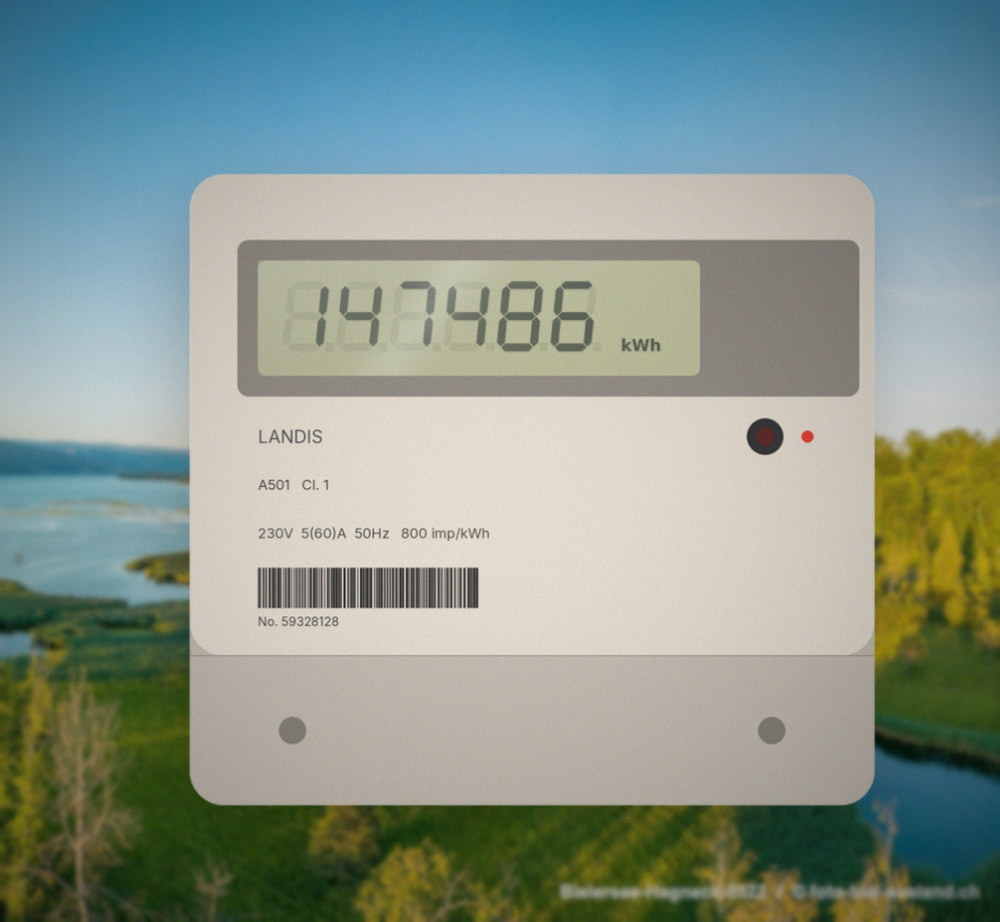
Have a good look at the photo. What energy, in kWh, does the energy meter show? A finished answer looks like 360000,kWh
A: 147486,kWh
